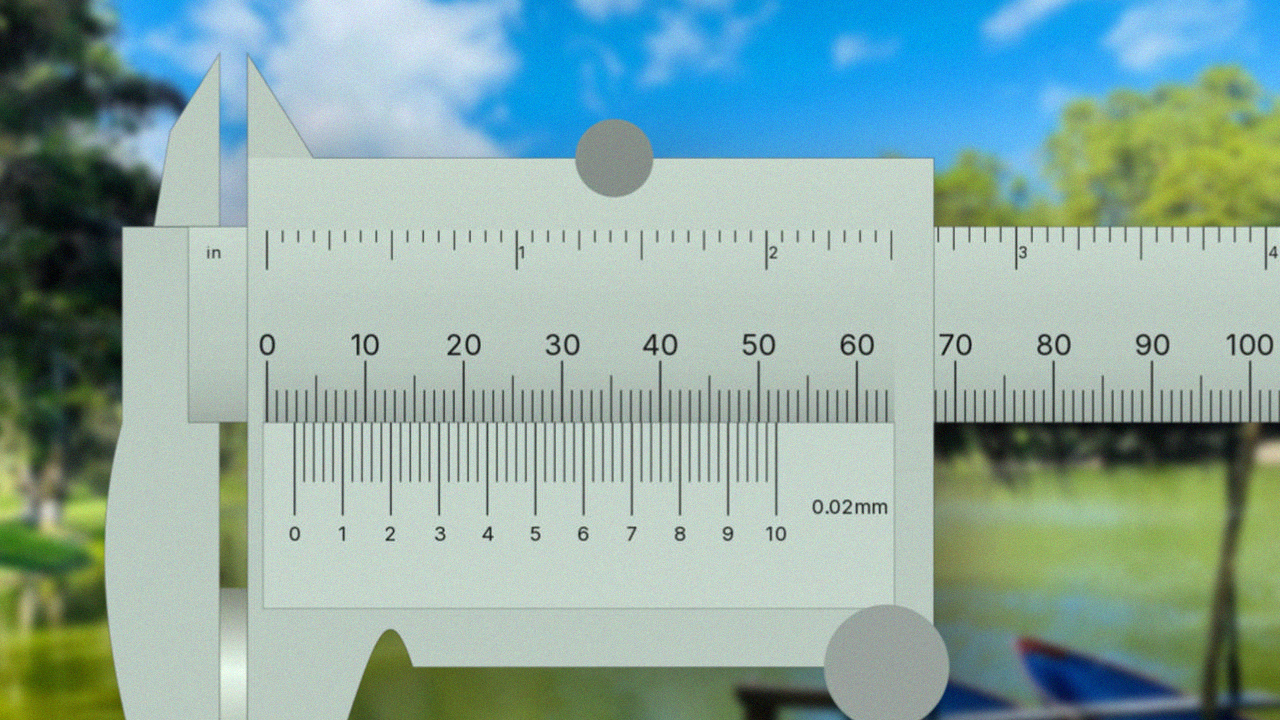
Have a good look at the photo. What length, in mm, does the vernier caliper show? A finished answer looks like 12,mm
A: 2.8,mm
